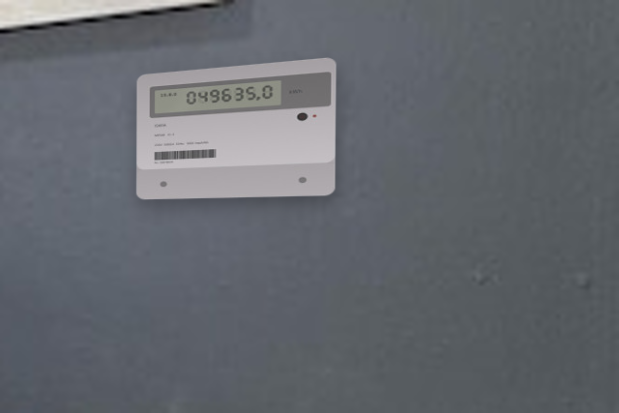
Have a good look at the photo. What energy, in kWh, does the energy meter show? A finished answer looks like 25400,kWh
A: 49635.0,kWh
